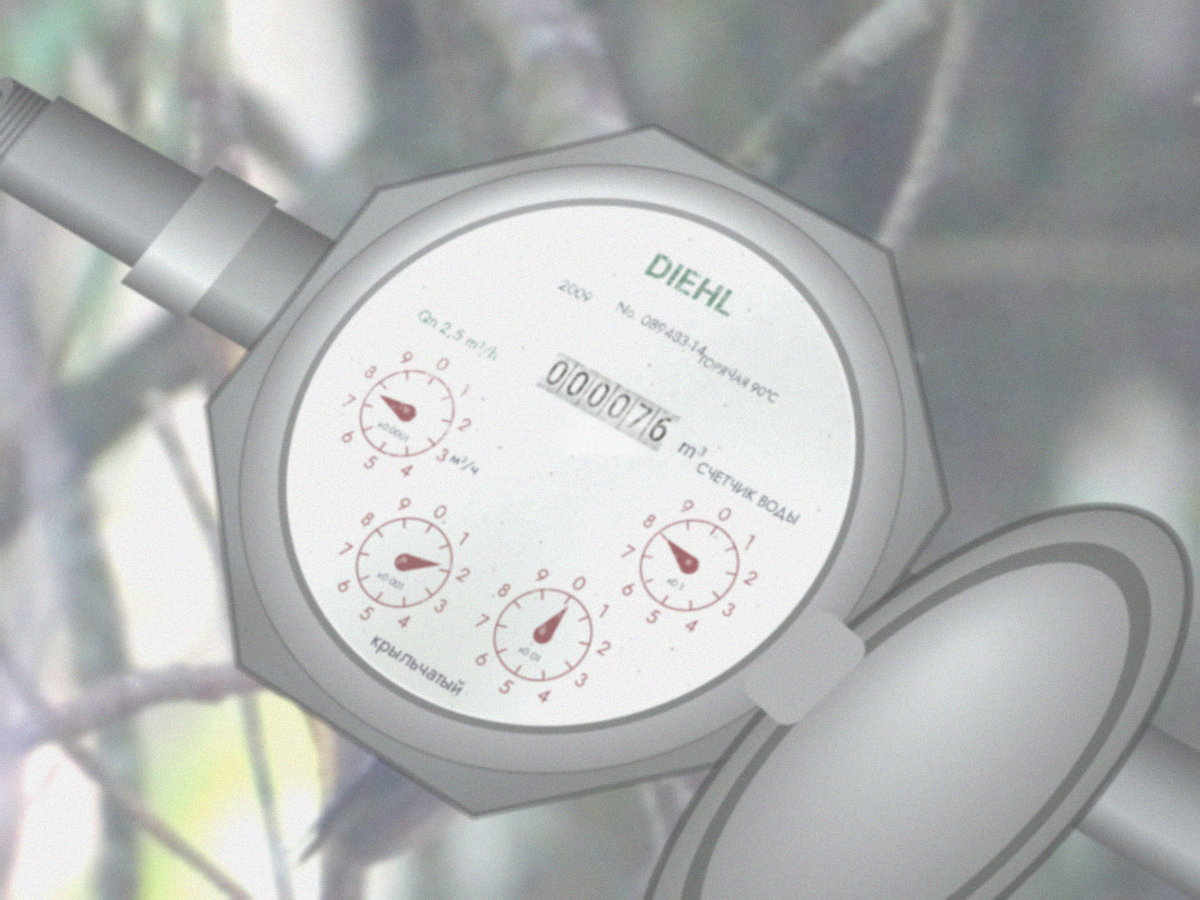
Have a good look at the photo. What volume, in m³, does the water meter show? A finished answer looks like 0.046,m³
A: 76.8017,m³
